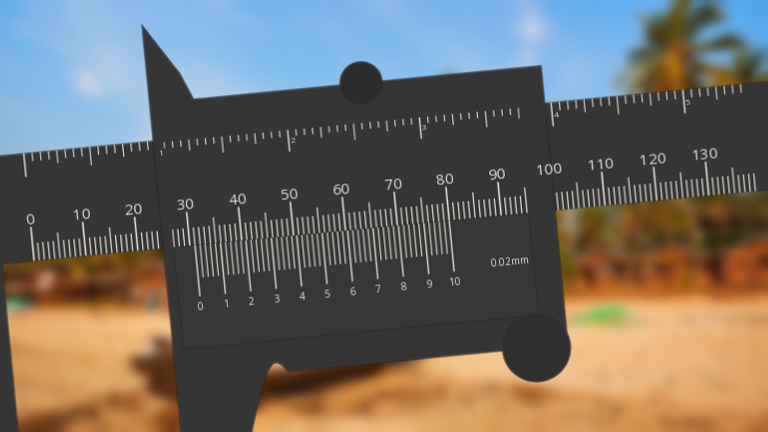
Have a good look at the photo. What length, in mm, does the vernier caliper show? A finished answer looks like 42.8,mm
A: 31.0,mm
